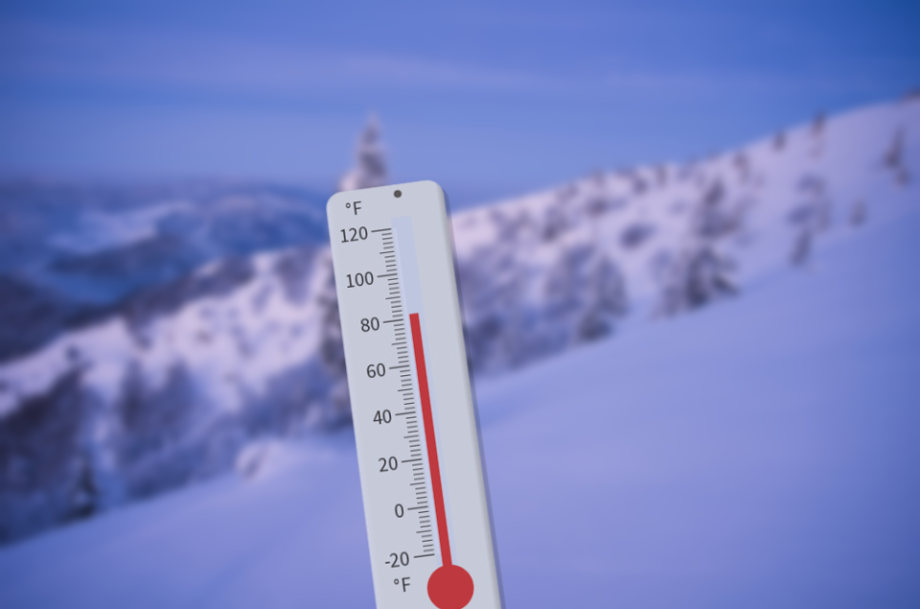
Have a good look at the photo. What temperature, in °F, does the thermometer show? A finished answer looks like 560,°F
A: 82,°F
